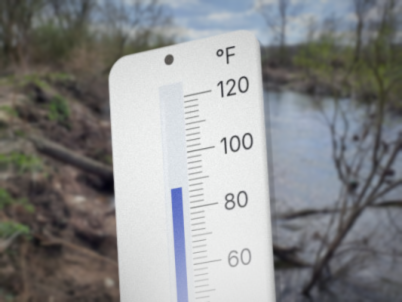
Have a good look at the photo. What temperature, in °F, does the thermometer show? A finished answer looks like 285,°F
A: 88,°F
